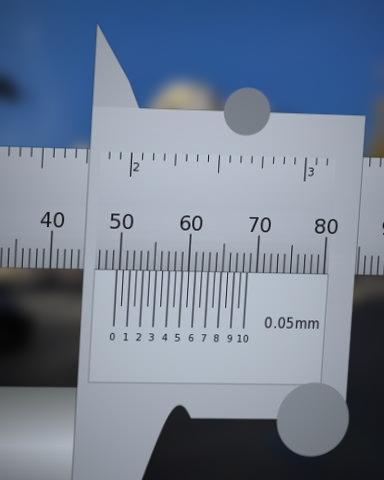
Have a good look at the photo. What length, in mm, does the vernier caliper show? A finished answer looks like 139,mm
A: 49.6,mm
